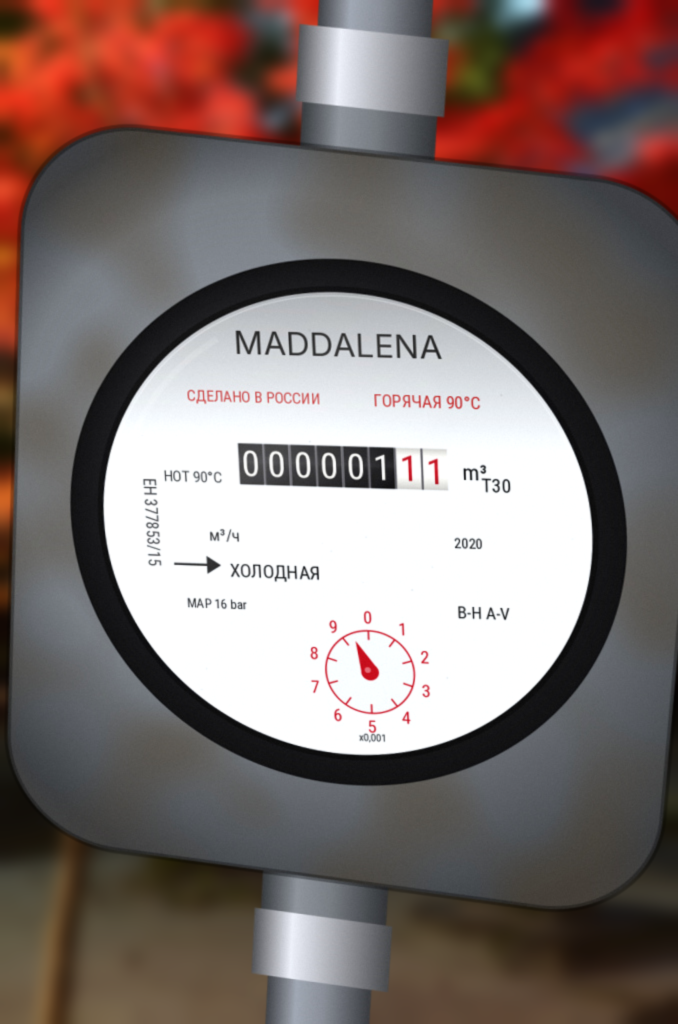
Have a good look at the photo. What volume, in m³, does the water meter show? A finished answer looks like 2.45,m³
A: 1.109,m³
